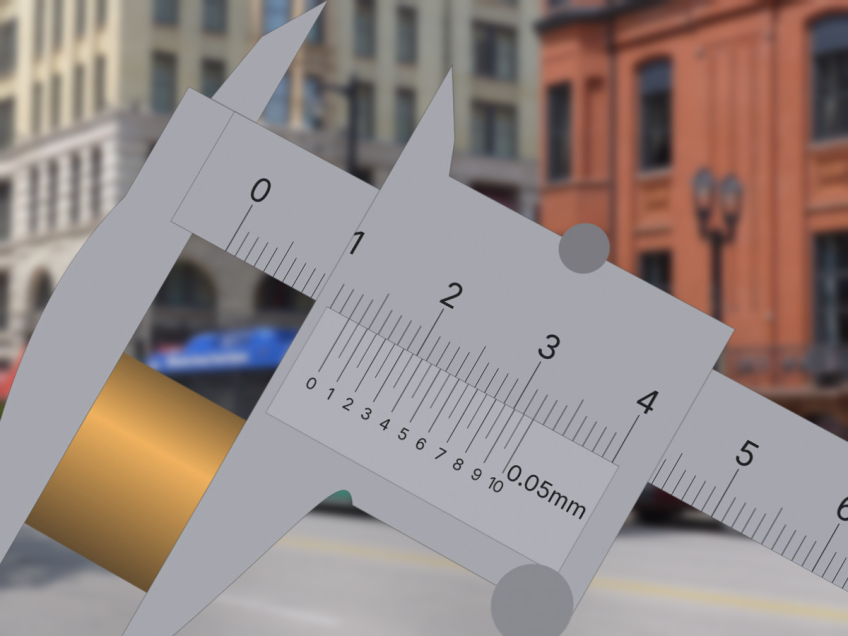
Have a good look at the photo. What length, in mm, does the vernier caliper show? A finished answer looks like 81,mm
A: 13.0,mm
